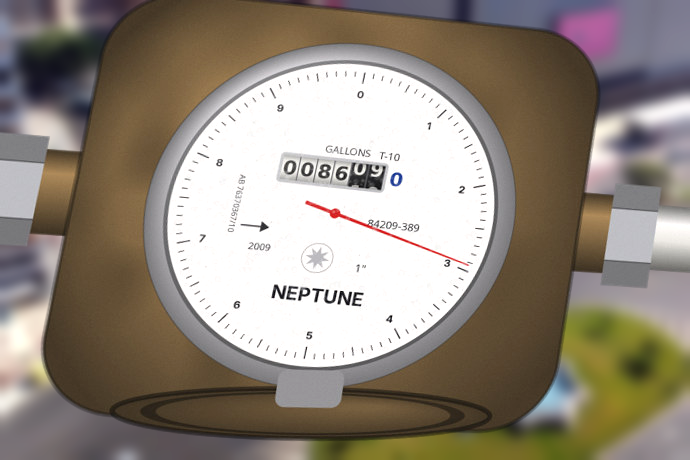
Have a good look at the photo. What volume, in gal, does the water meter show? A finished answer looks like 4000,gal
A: 86092.9,gal
